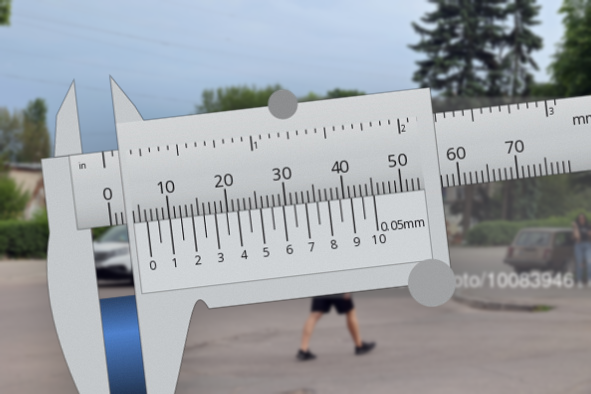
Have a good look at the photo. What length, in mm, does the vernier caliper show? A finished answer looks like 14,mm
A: 6.2,mm
